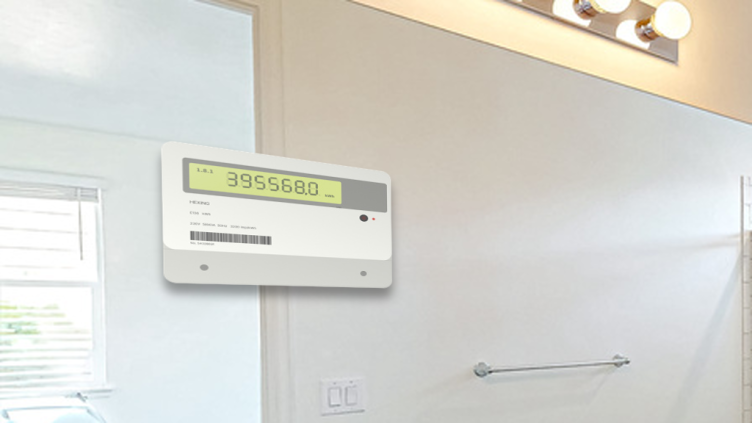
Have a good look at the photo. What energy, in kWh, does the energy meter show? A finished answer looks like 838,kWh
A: 395568.0,kWh
